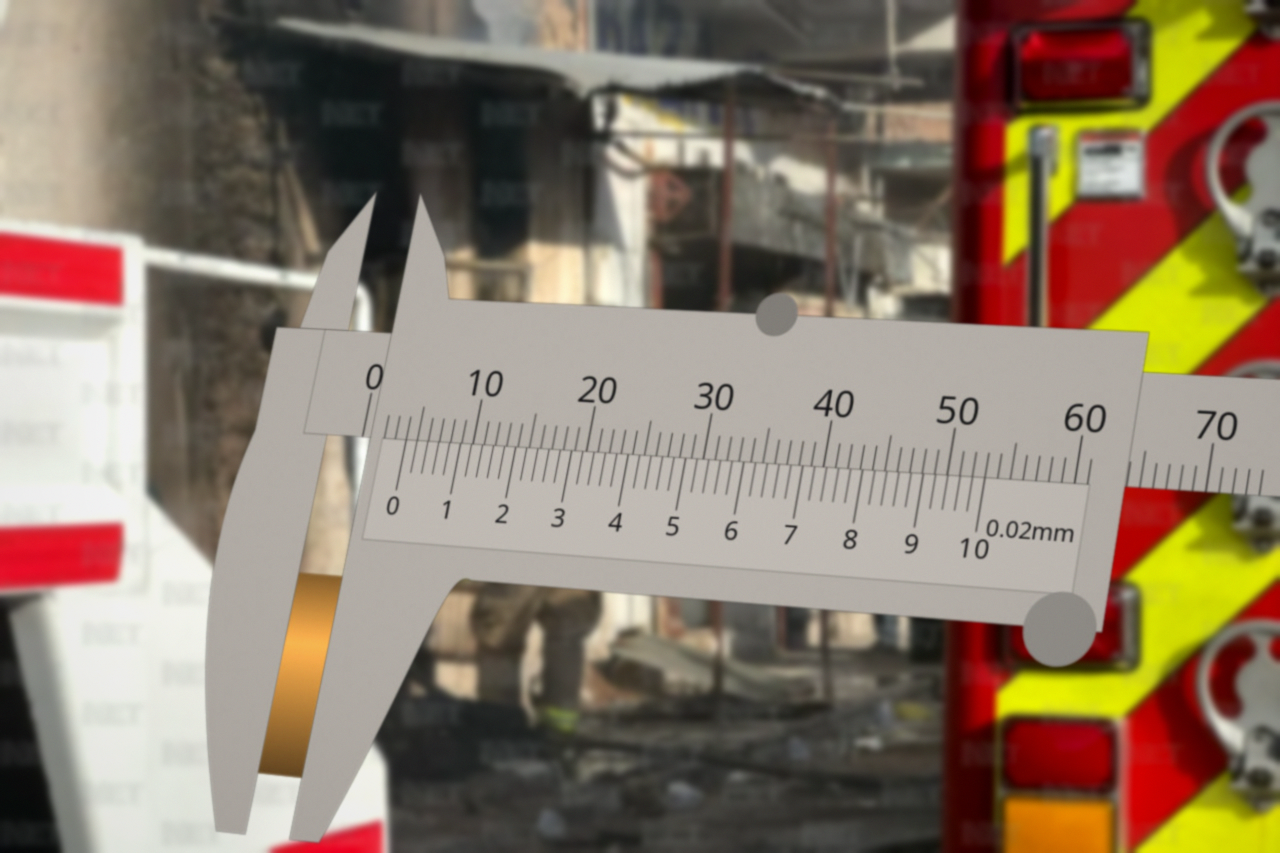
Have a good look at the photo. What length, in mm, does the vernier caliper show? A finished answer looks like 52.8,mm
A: 4.0,mm
